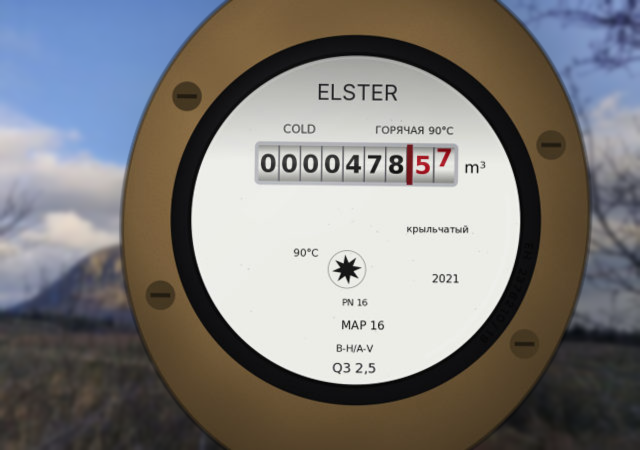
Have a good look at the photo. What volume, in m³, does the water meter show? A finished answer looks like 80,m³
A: 478.57,m³
